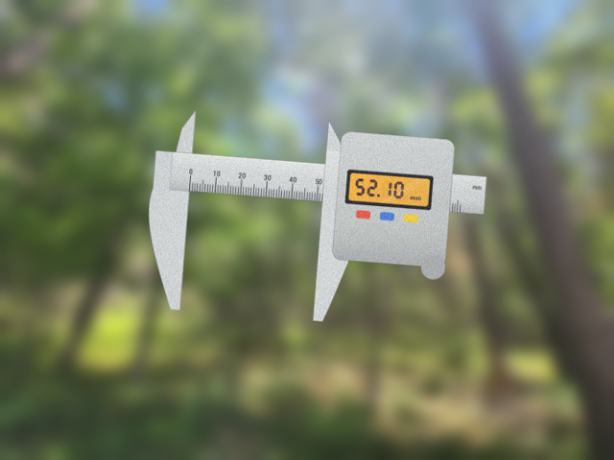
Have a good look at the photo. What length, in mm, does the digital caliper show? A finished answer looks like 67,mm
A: 52.10,mm
